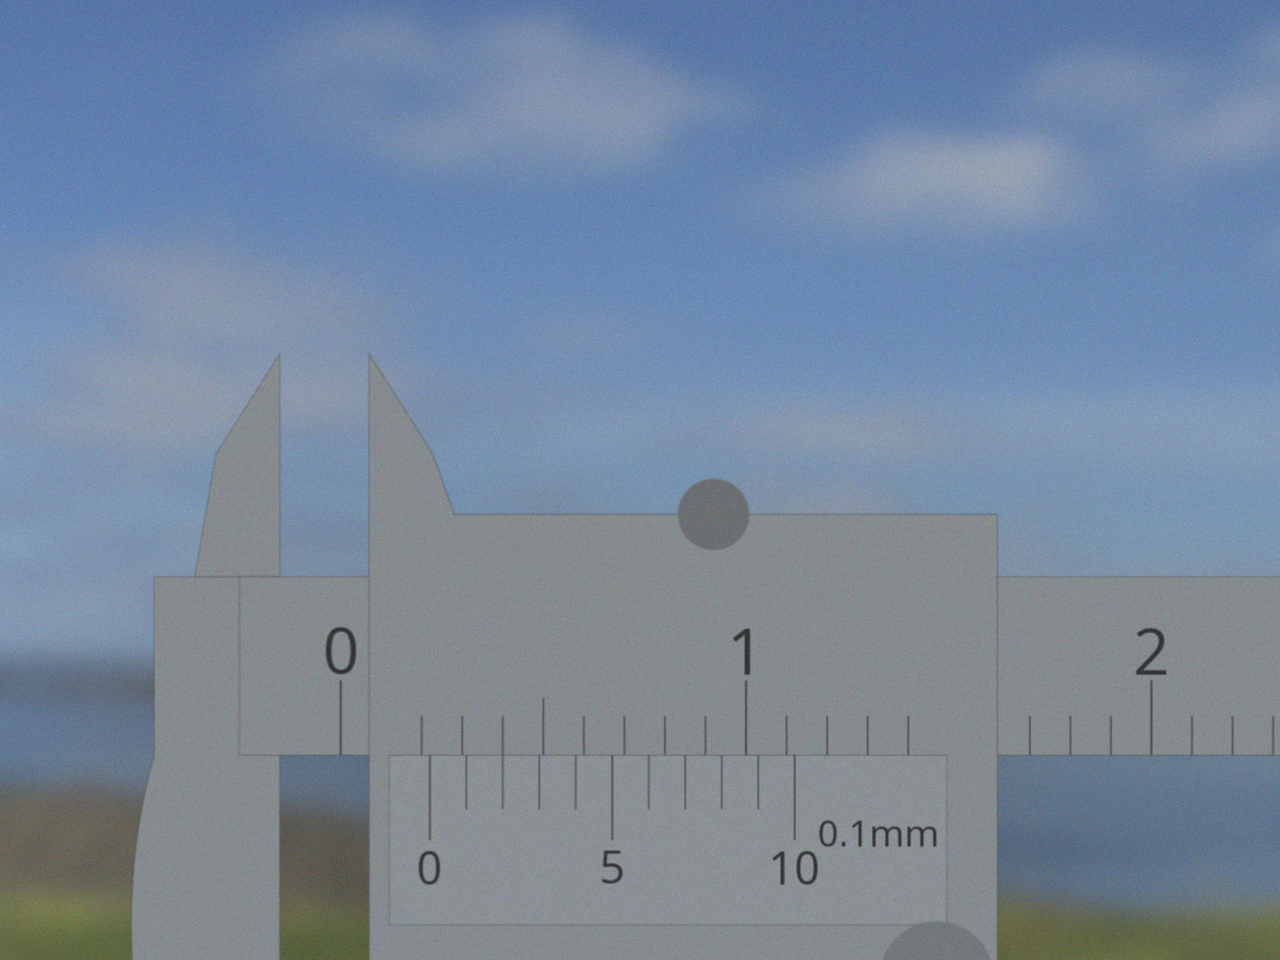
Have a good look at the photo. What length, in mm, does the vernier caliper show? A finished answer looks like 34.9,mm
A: 2.2,mm
